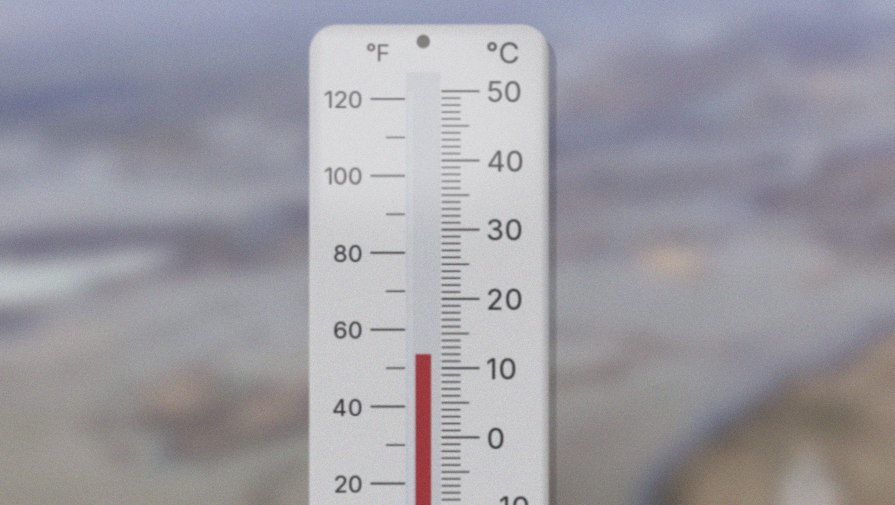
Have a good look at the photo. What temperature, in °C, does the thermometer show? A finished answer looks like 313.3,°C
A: 12,°C
